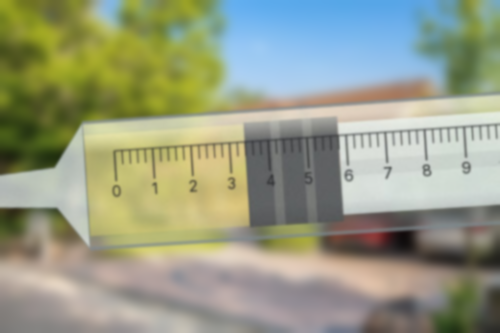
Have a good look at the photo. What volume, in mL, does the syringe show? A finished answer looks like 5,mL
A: 3.4,mL
